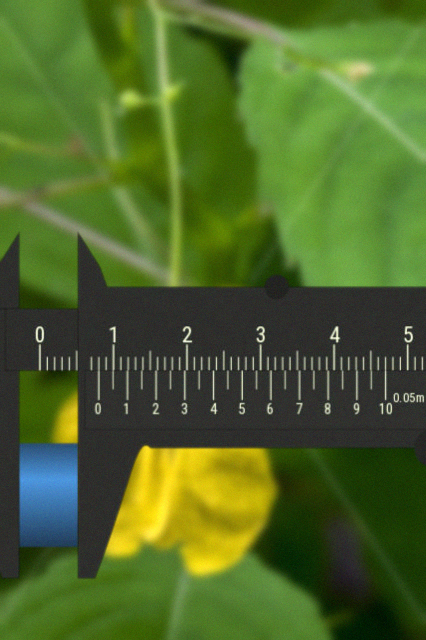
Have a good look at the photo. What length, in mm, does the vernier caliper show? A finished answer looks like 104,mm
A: 8.0,mm
